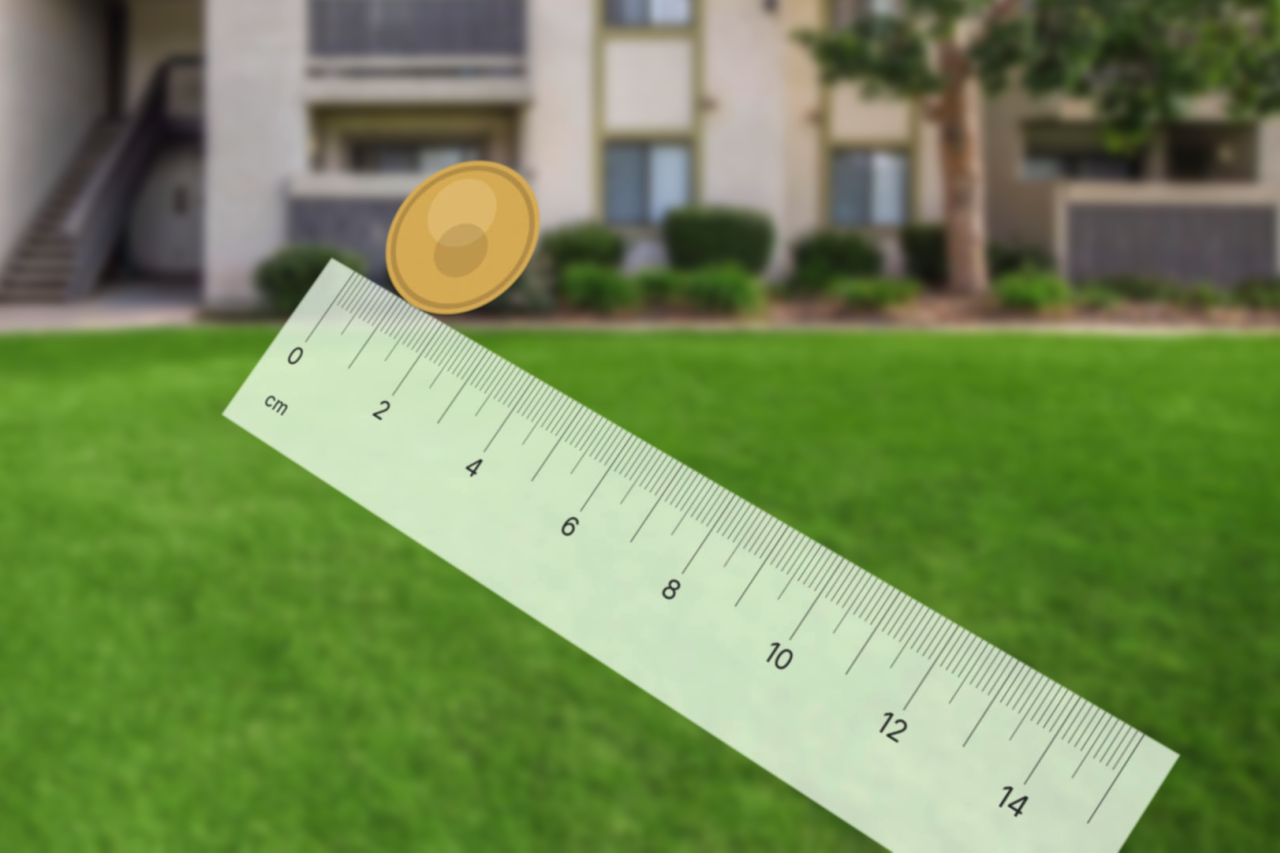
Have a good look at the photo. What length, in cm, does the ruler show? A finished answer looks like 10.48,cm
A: 2.7,cm
